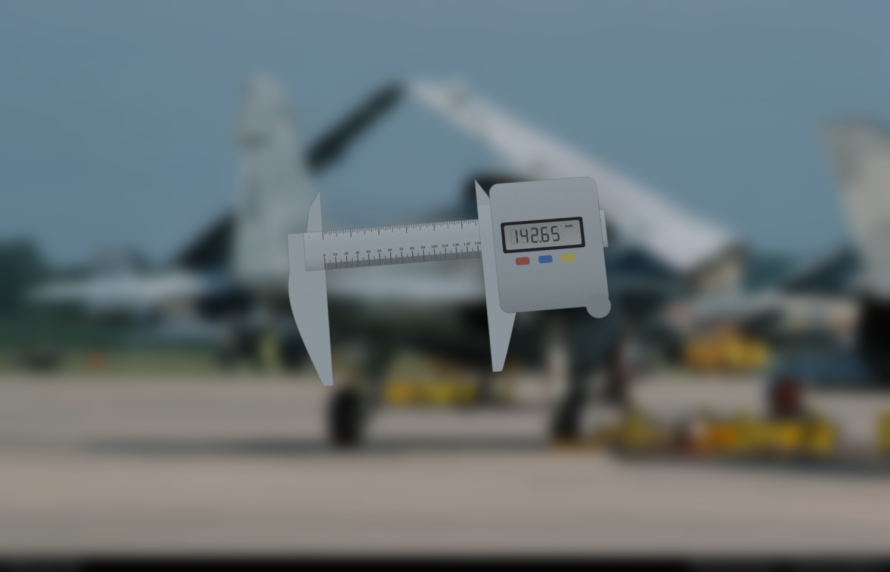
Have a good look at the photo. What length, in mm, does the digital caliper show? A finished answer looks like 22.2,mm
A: 142.65,mm
